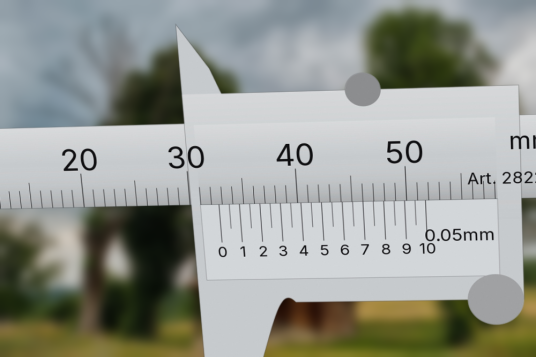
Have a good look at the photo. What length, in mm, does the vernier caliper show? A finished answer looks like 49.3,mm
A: 32.7,mm
